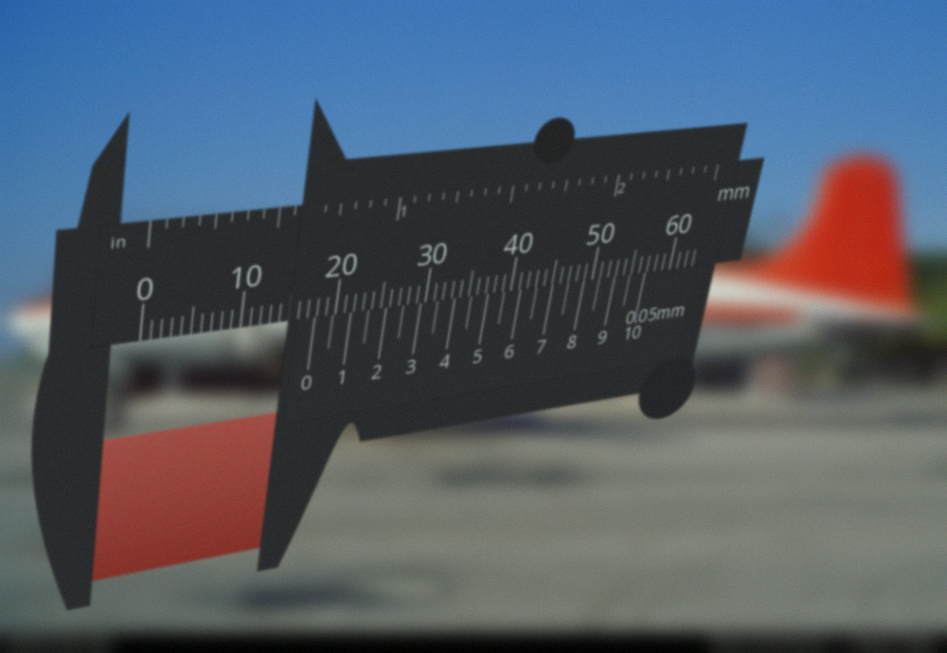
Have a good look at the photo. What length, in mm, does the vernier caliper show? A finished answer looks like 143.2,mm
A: 17.8,mm
